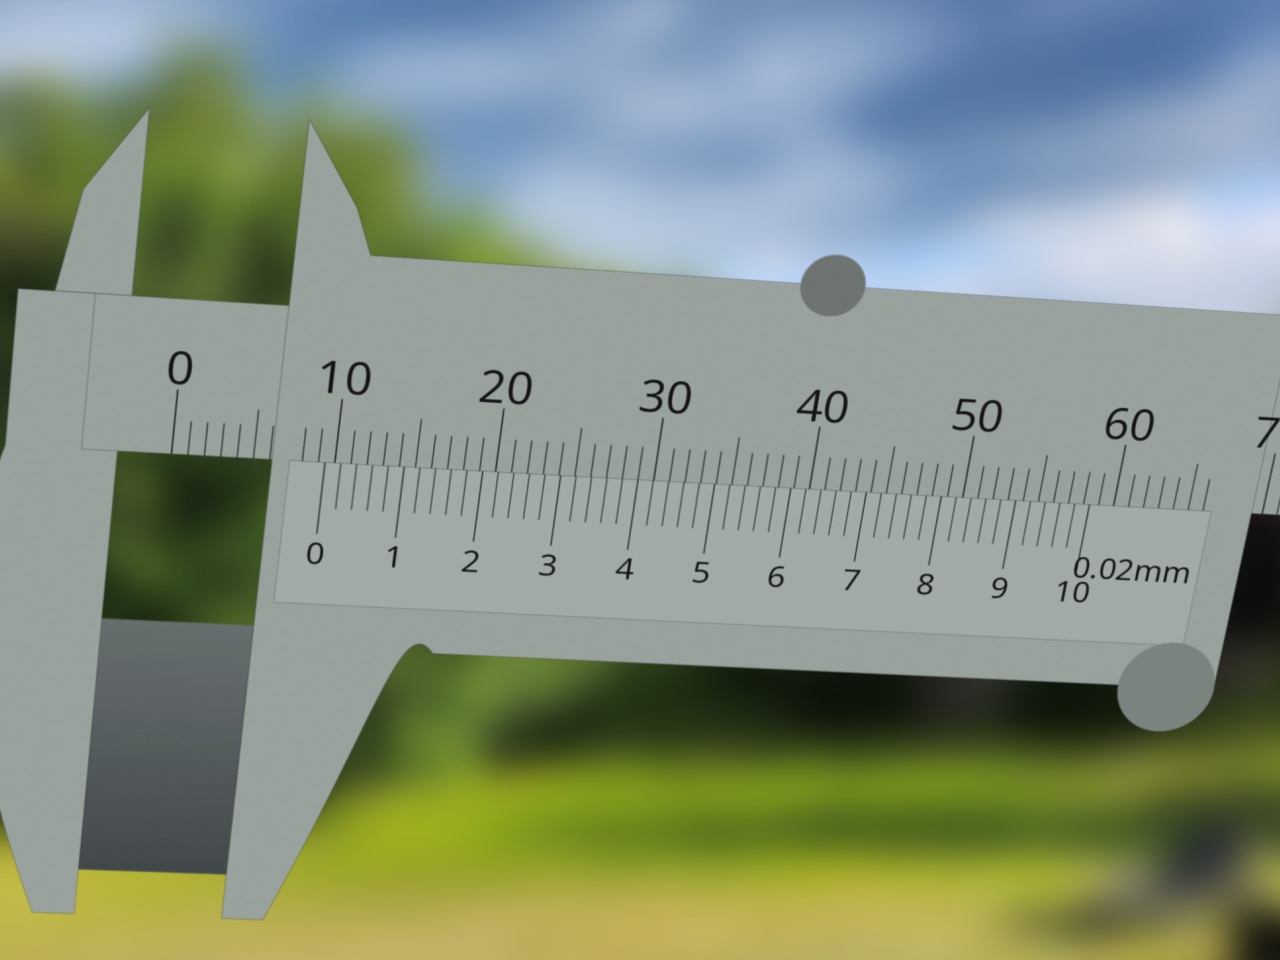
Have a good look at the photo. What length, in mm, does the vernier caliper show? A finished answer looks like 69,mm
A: 9.4,mm
